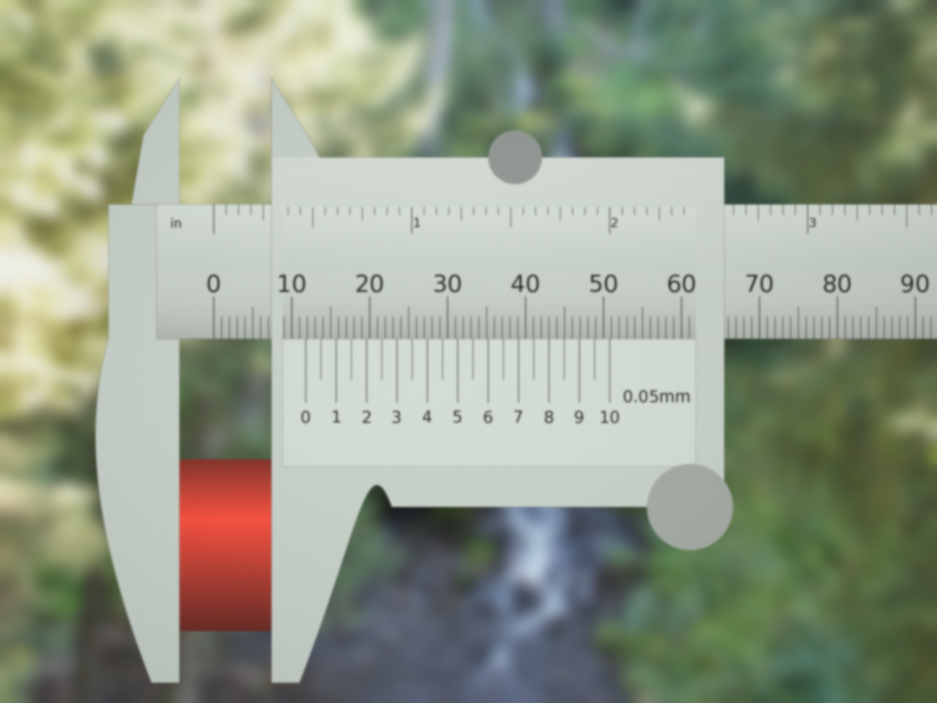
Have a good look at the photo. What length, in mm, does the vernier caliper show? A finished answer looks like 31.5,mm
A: 11.8,mm
